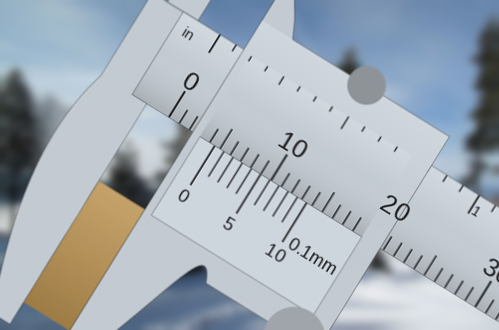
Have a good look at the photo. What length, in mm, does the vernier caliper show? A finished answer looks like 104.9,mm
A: 4.5,mm
